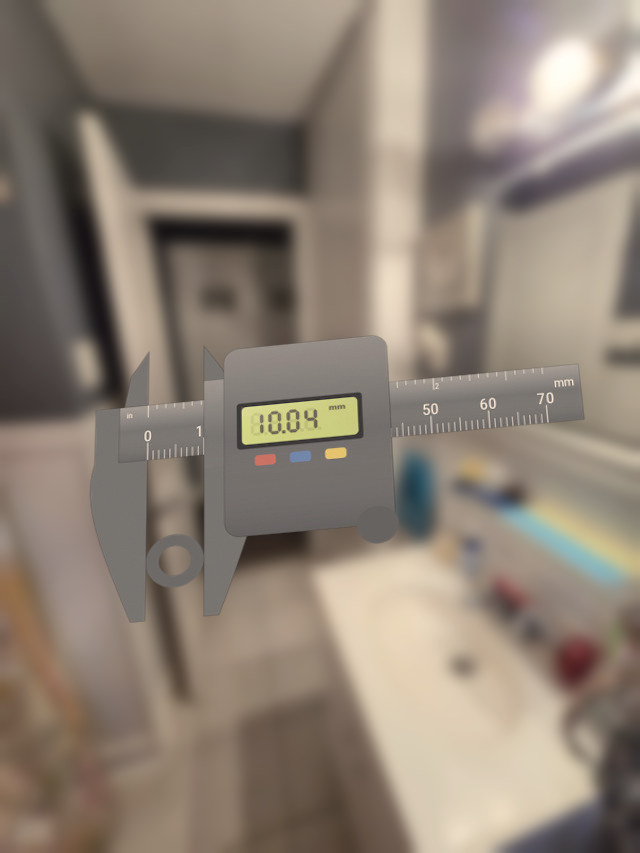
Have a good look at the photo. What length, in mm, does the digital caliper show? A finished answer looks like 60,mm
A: 10.04,mm
